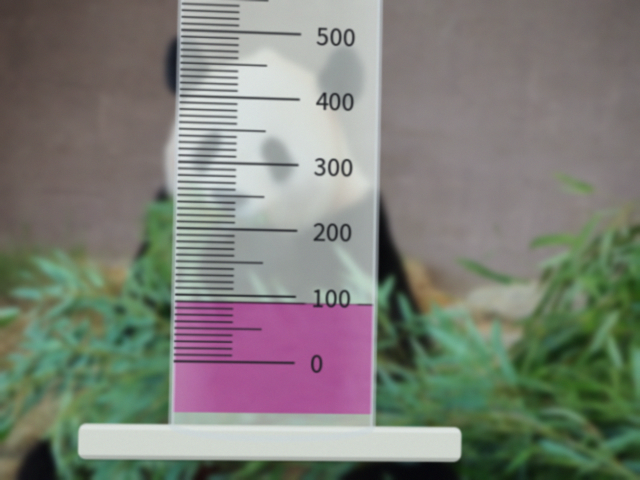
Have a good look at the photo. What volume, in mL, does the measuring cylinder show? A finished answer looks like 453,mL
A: 90,mL
